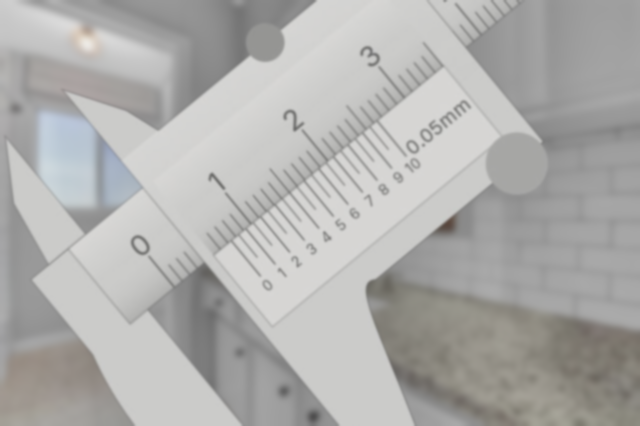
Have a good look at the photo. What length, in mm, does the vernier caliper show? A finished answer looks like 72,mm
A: 7.4,mm
